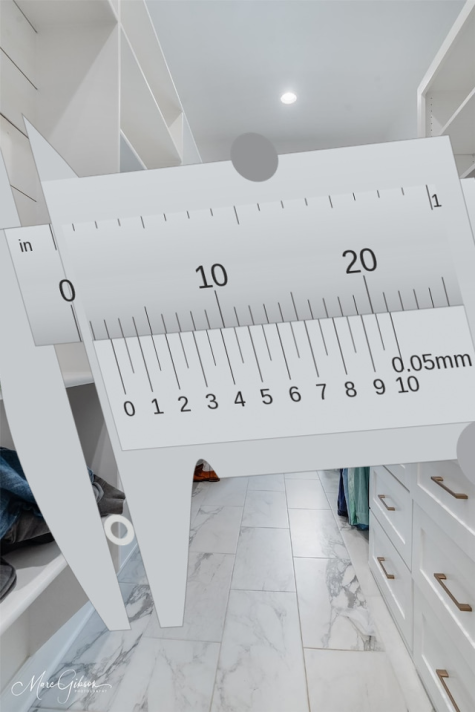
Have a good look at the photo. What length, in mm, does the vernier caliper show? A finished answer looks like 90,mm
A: 2.1,mm
